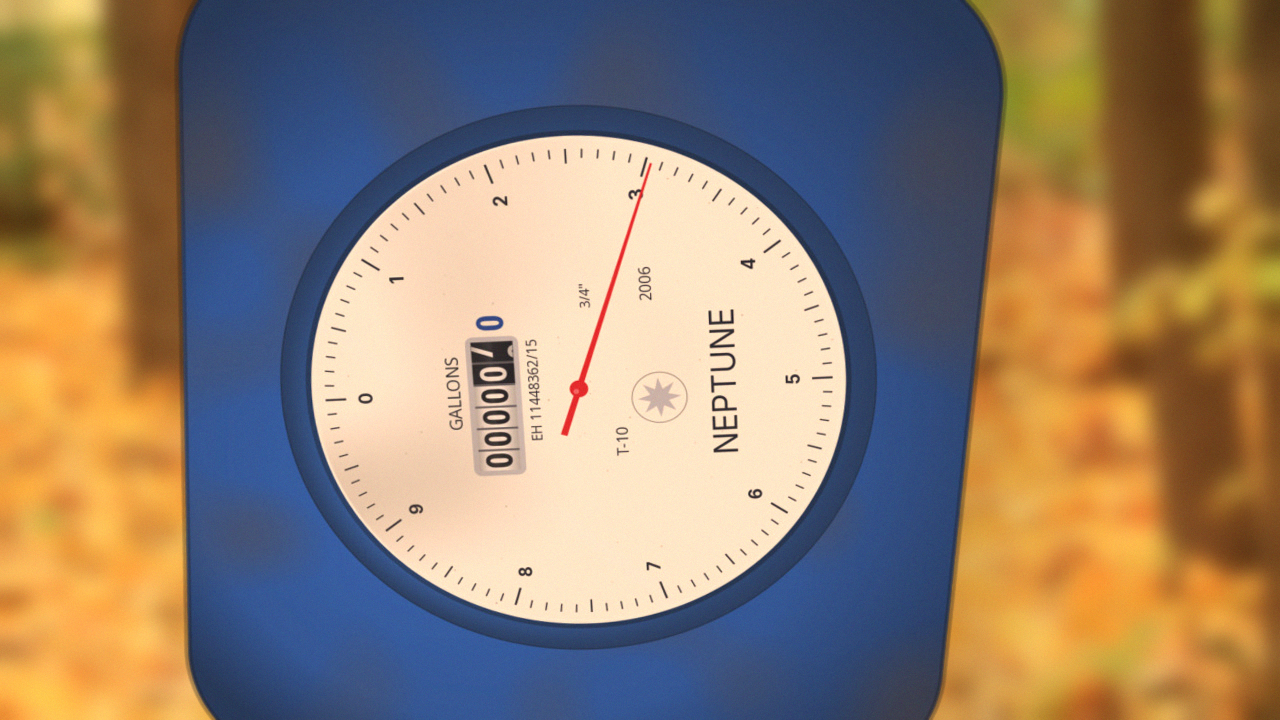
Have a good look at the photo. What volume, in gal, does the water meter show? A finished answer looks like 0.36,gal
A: 73.0,gal
